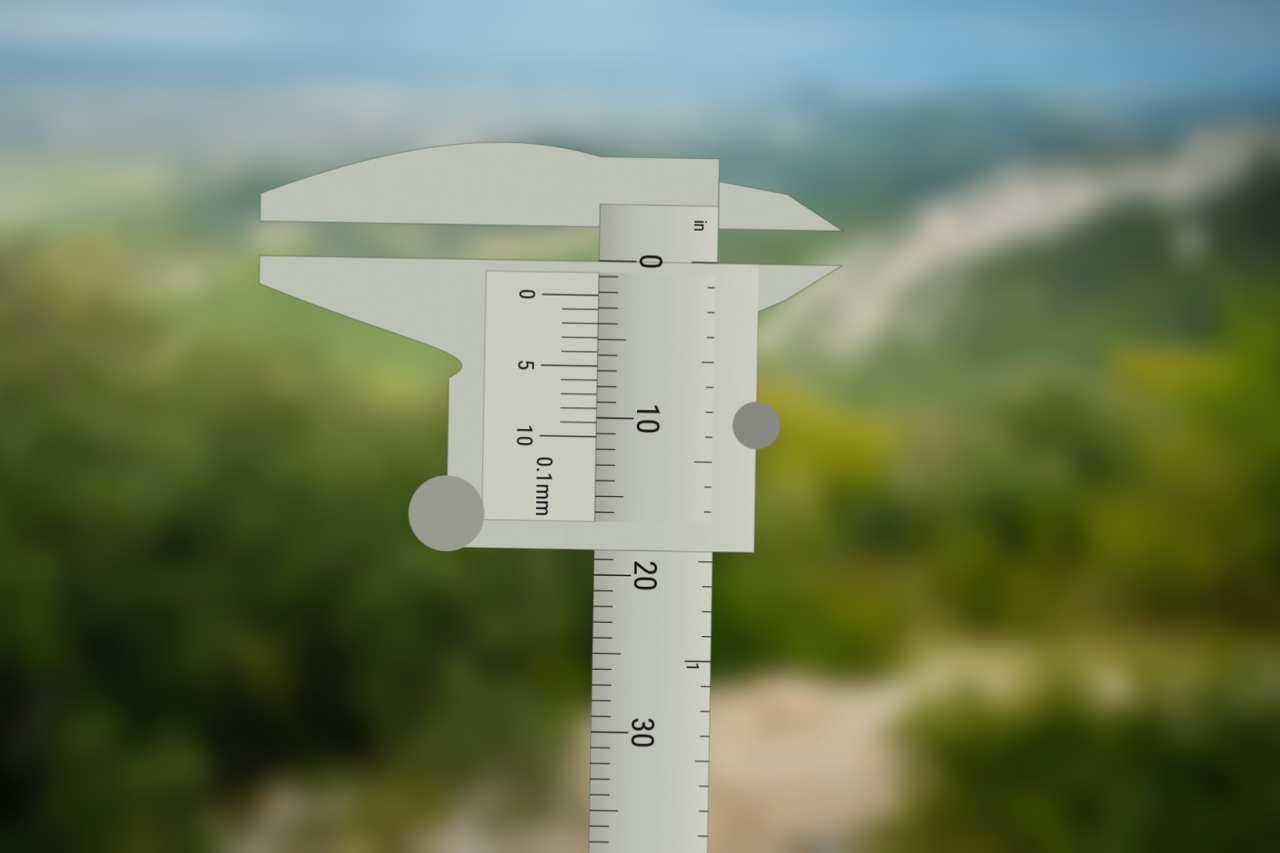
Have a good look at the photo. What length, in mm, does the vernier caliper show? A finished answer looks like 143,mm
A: 2.2,mm
